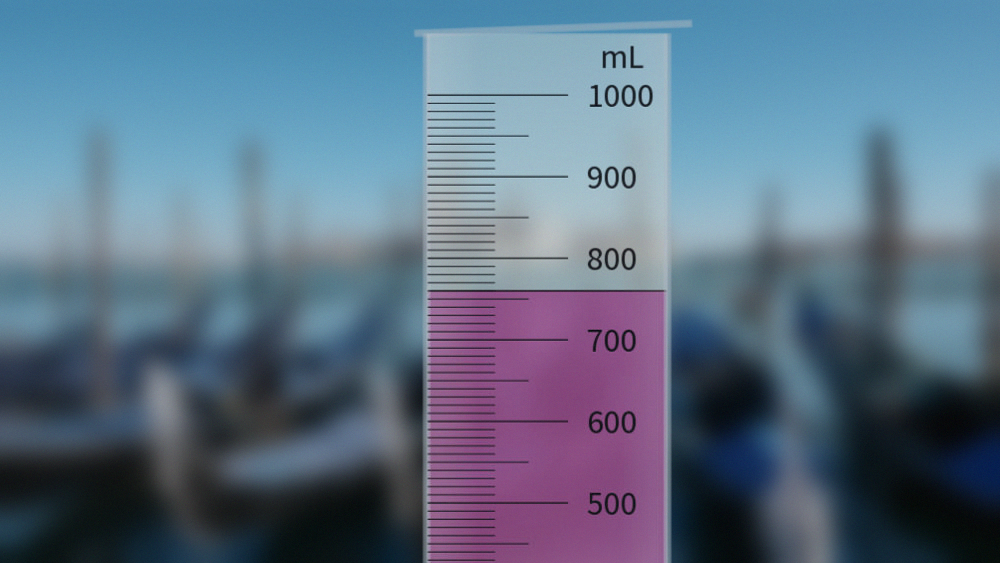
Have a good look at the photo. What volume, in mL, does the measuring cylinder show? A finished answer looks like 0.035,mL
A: 760,mL
